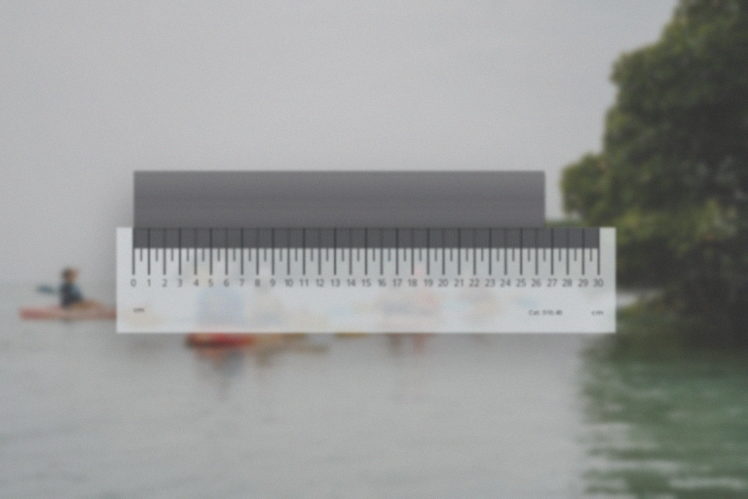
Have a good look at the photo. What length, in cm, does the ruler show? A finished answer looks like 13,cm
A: 26.5,cm
